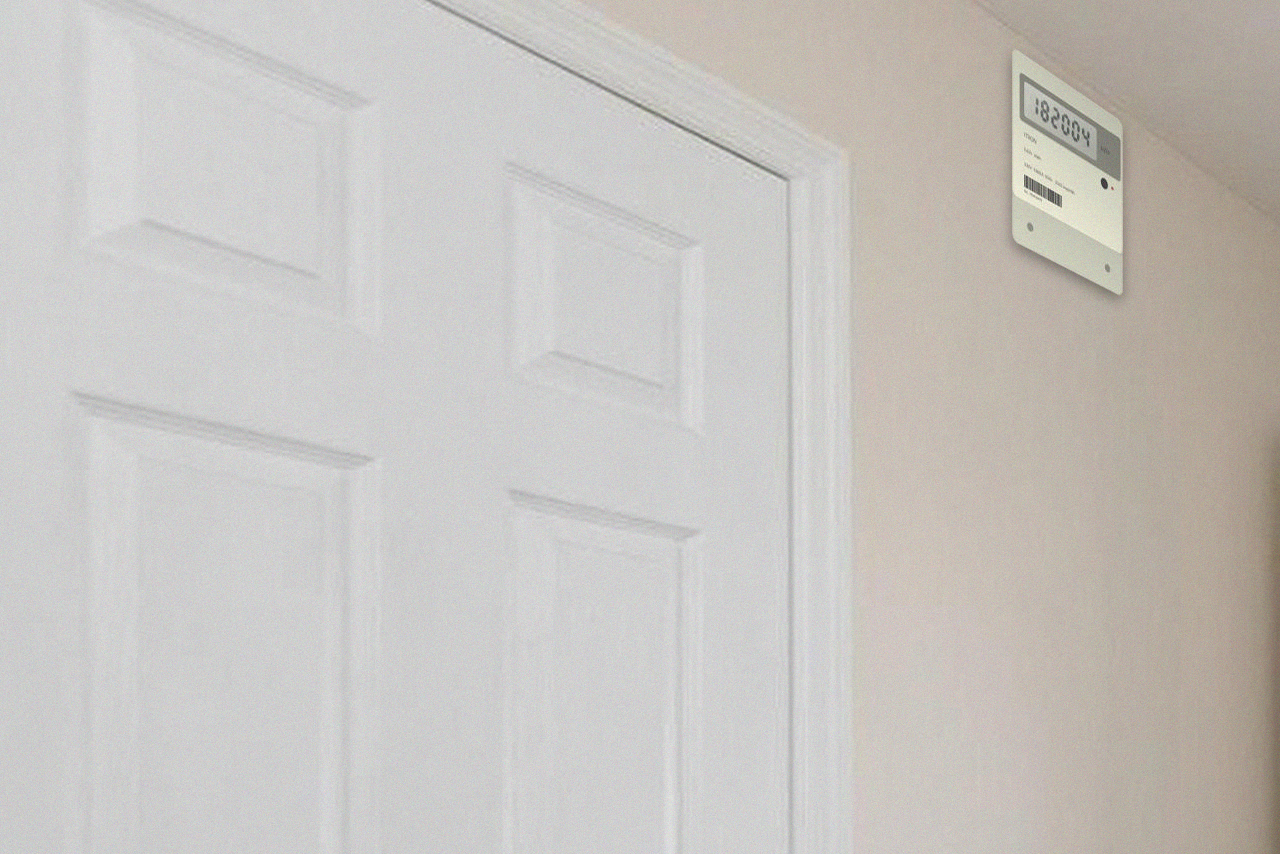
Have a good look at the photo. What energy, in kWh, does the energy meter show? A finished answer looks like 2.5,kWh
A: 182004,kWh
